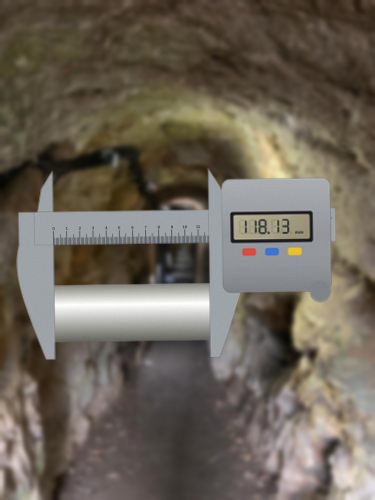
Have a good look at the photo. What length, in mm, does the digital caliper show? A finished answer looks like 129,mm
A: 118.13,mm
